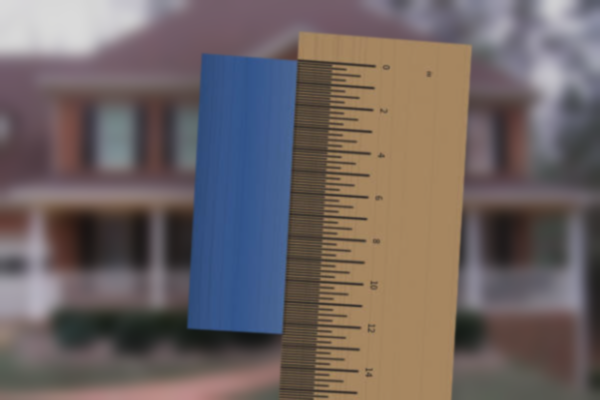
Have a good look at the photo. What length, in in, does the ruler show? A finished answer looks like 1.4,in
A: 12.5,in
